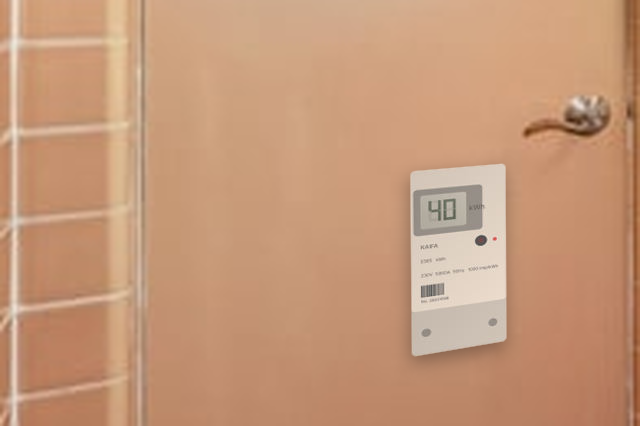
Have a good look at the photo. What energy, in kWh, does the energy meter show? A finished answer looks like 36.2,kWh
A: 40,kWh
